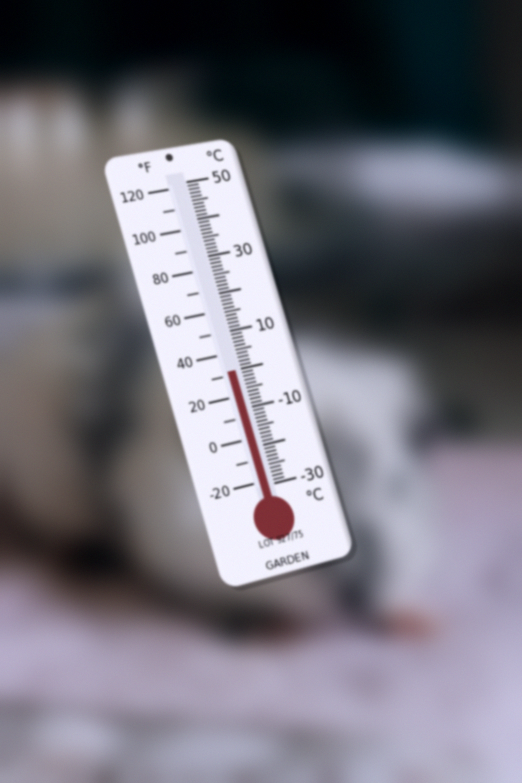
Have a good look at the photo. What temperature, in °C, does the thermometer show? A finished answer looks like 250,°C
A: 0,°C
